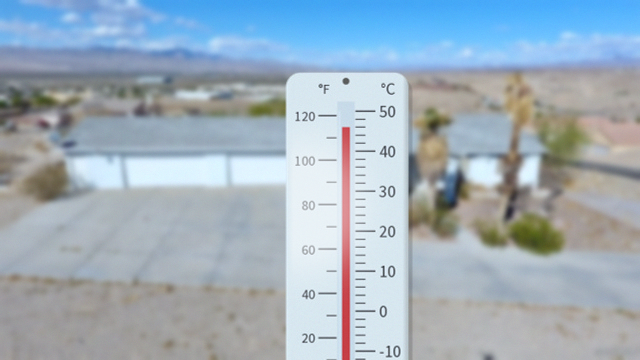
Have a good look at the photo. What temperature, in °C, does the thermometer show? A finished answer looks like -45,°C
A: 46,°C
